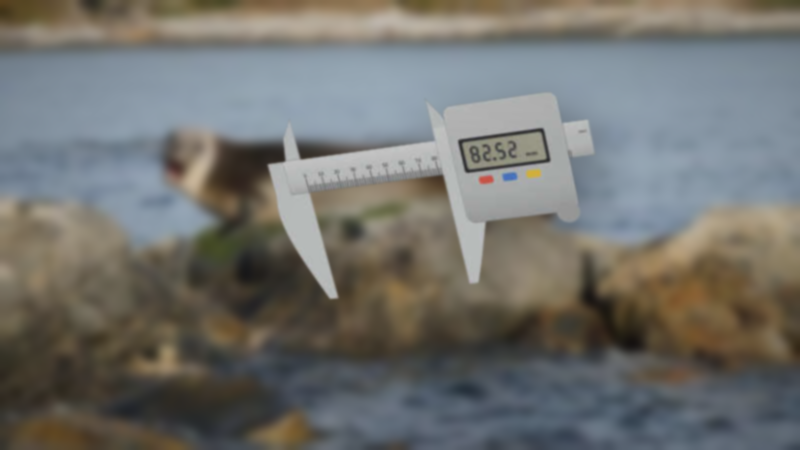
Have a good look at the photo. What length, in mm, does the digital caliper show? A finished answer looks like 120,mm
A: 82.52,mm
